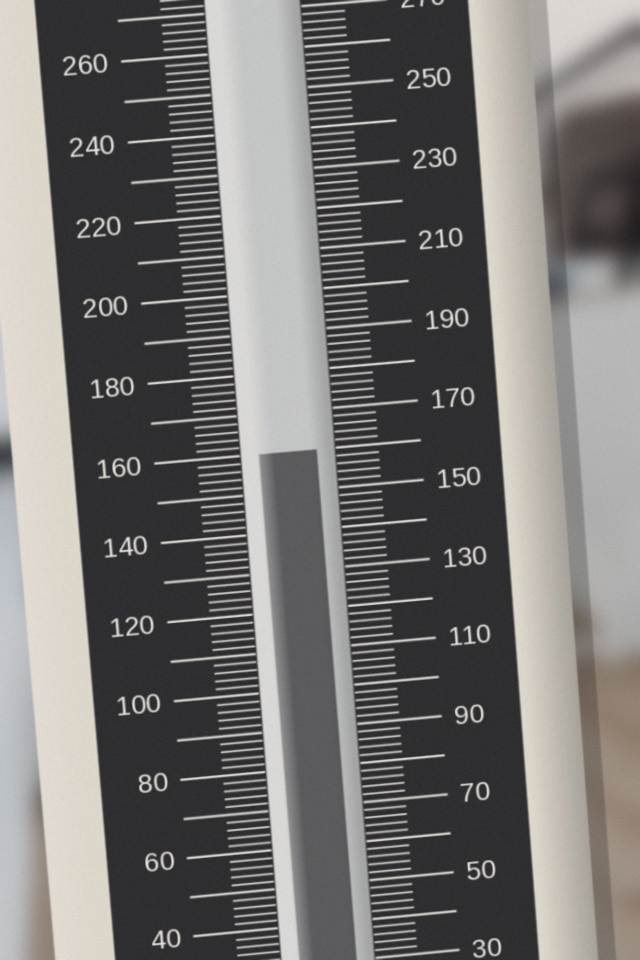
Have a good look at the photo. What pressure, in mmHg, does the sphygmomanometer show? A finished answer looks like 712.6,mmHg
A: 160,mmHg
